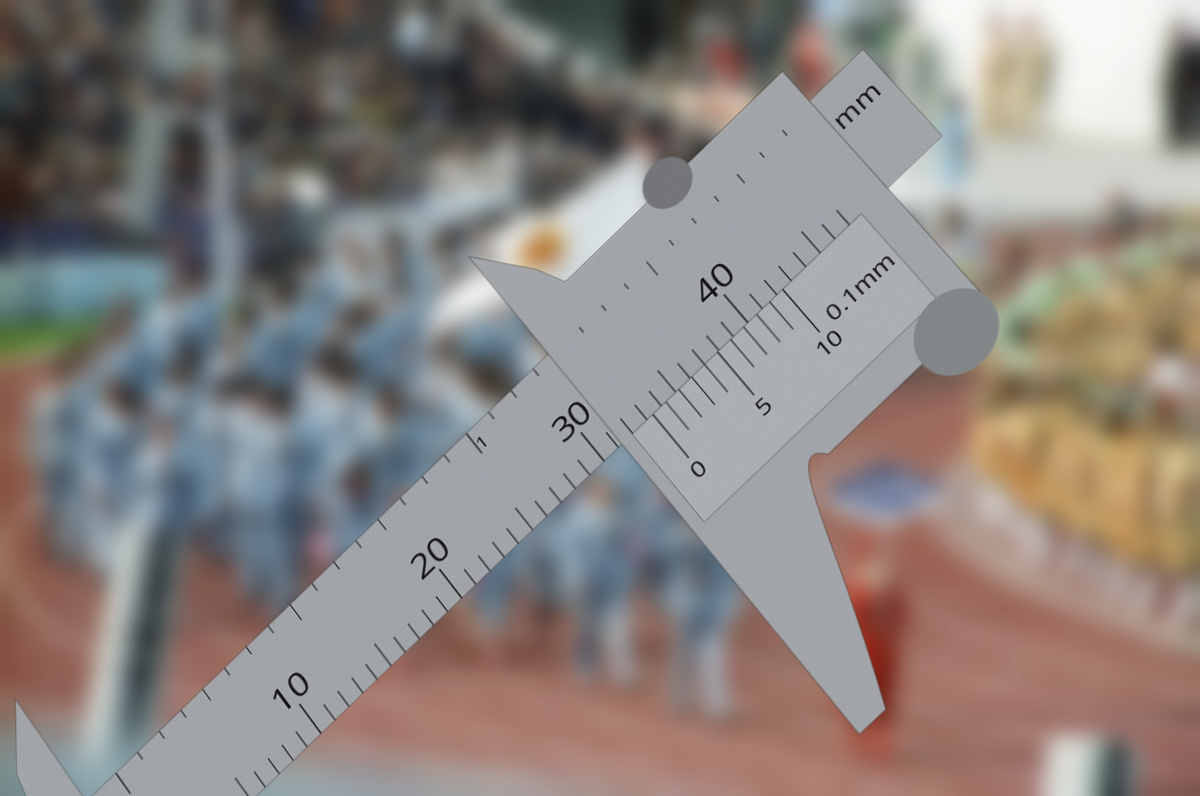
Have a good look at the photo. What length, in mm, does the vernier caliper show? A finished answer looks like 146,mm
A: 33.4,mm
